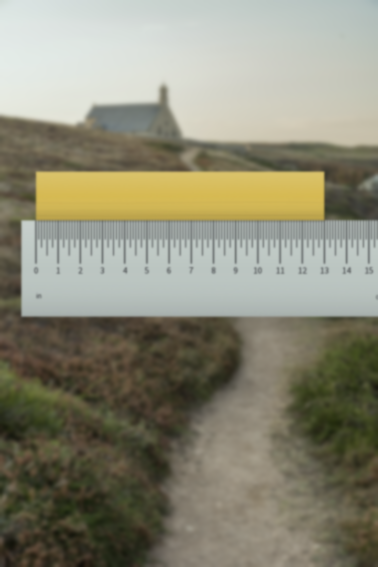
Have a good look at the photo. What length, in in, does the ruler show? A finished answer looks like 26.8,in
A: 13,in
